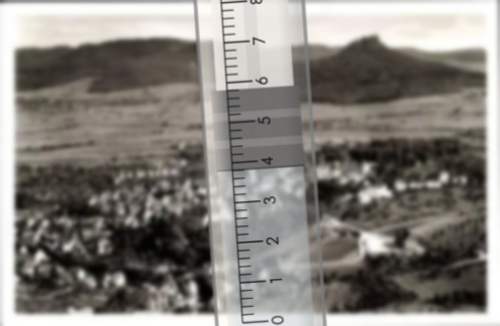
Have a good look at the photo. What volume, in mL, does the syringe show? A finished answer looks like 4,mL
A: 3.8,mL
